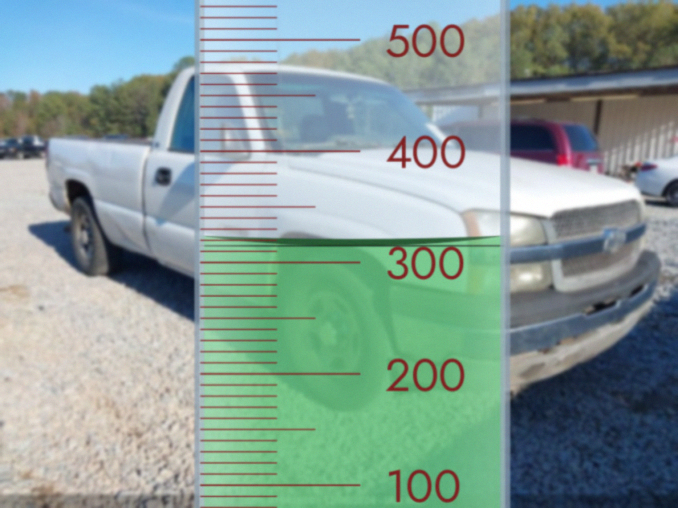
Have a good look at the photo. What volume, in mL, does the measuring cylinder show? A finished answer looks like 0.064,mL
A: 315,mL
